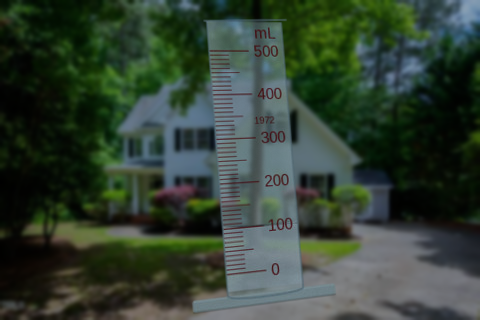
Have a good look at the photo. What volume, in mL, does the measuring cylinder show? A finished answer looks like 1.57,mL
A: 100,mL
